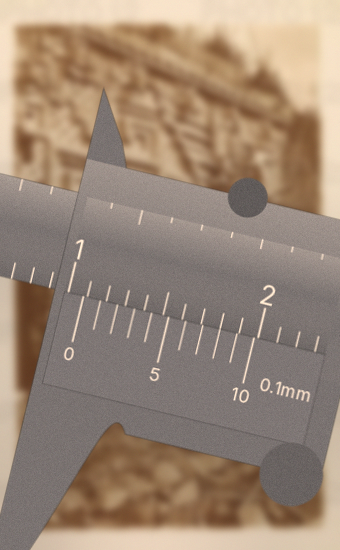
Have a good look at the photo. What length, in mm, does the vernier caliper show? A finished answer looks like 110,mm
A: 10.8,mm
